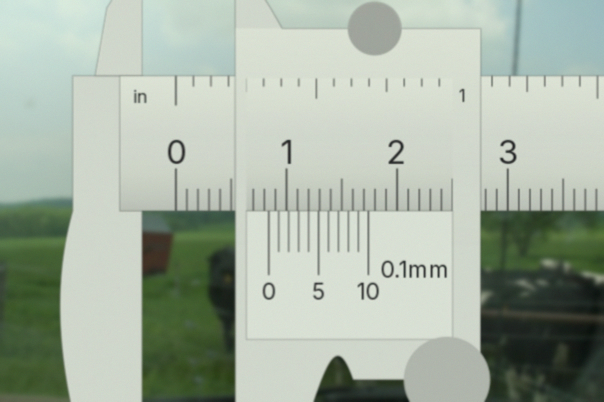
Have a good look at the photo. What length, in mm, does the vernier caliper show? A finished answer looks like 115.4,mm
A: 8.4,mm
